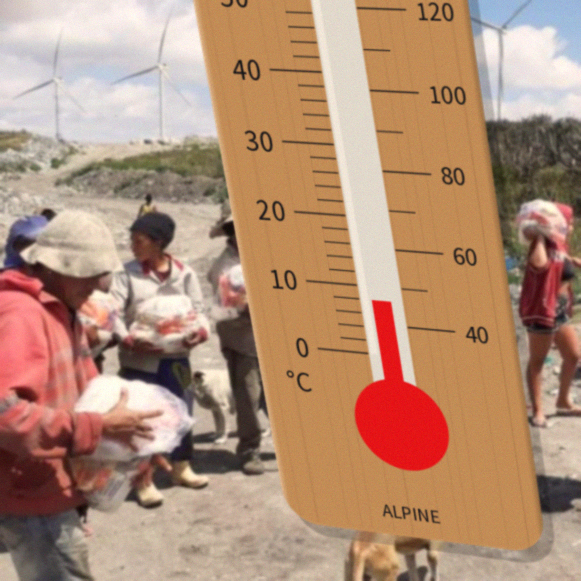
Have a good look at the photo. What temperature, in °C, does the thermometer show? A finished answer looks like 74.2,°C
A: 8,°C
